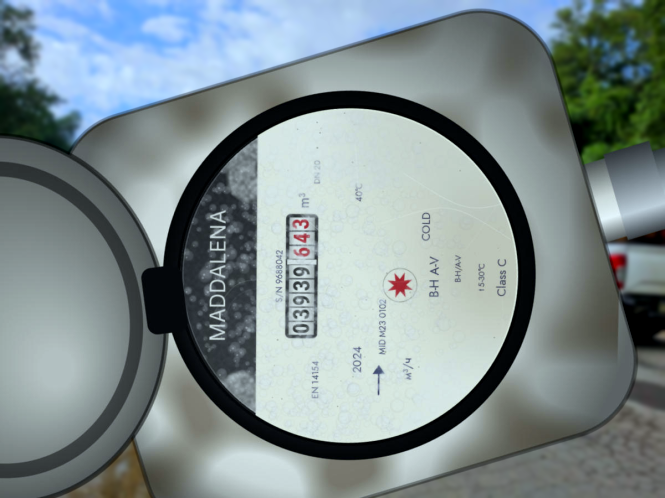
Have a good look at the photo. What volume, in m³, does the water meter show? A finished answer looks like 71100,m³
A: 3939.643,m³
